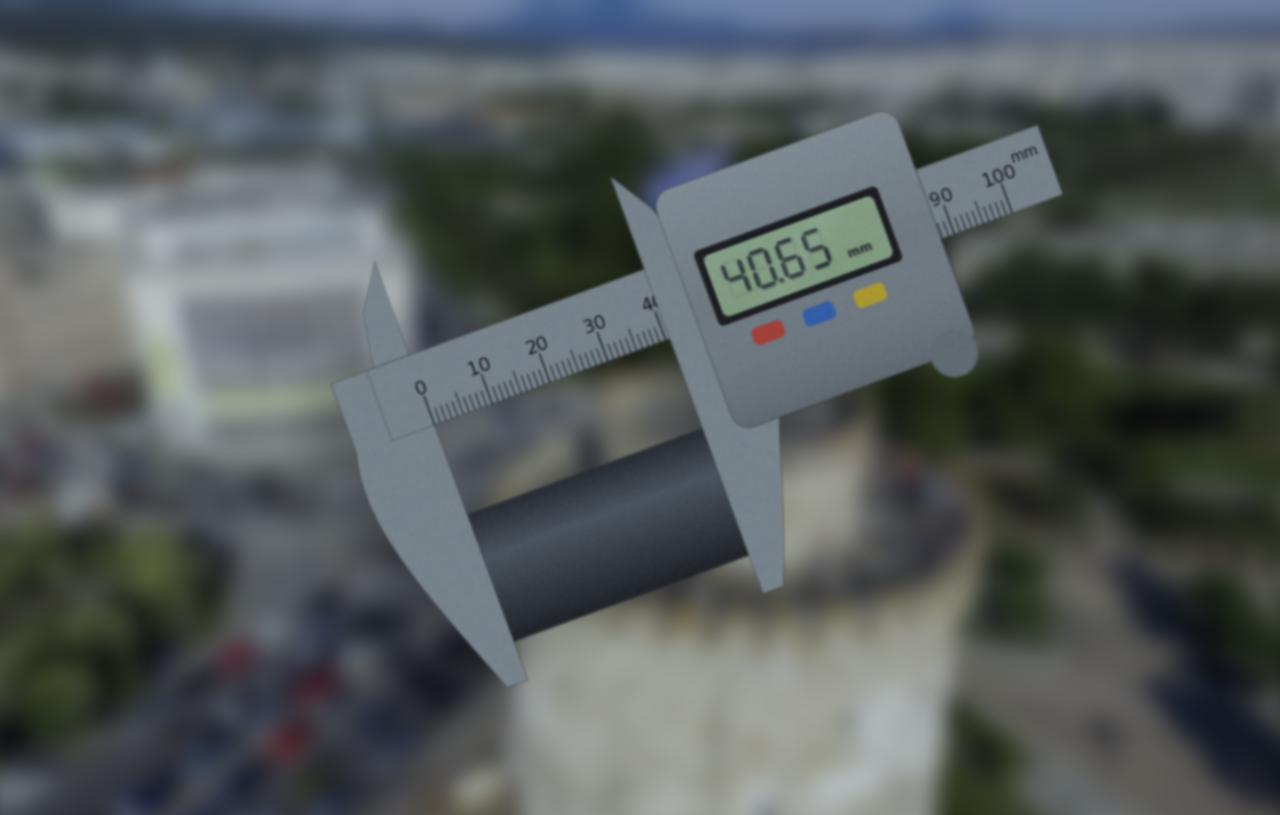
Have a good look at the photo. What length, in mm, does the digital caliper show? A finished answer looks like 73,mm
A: 40.65,mm
